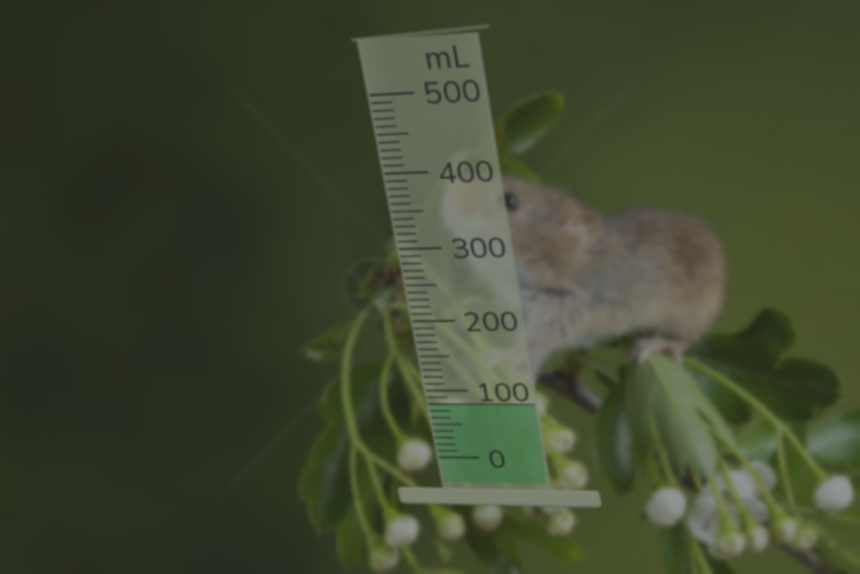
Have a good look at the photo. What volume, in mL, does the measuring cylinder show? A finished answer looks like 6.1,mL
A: 80,mL
